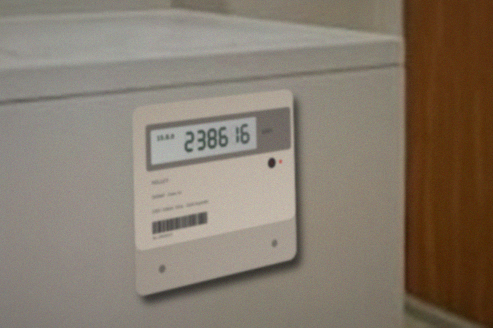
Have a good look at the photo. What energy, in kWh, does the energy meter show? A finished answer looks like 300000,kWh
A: 238616,kWh
